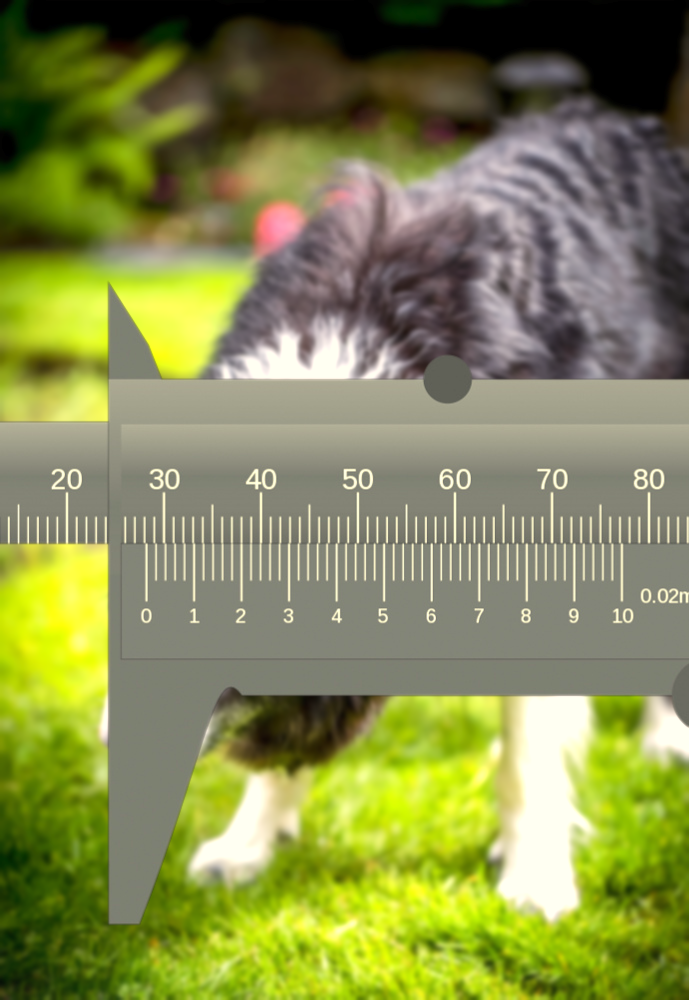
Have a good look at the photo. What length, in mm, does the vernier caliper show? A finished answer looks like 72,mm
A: 28.2,mm
